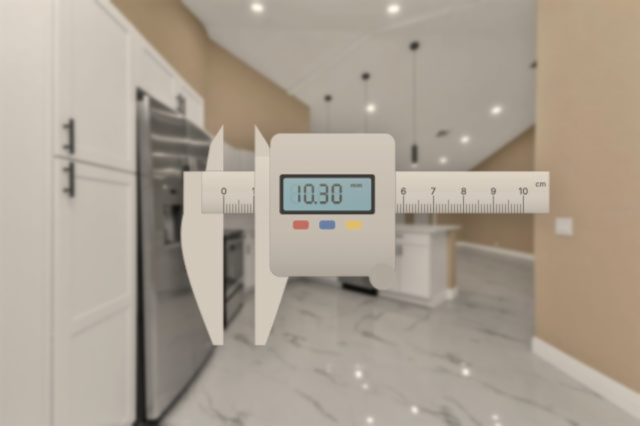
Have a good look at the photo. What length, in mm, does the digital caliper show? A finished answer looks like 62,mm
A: 10.30,mm
